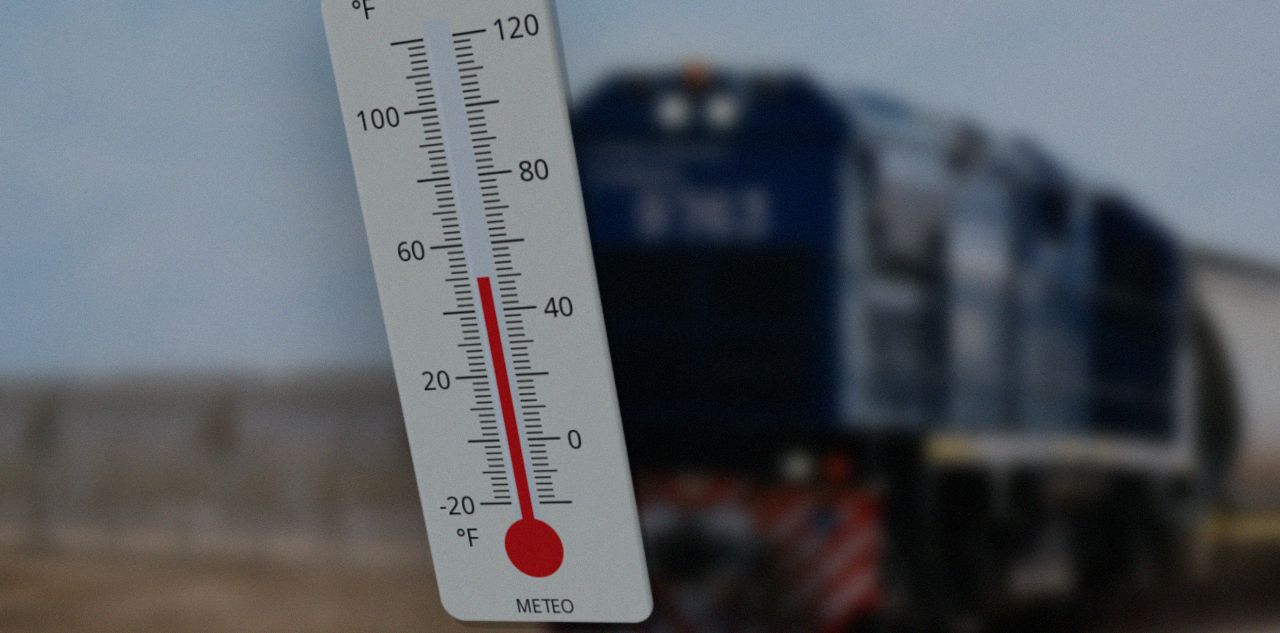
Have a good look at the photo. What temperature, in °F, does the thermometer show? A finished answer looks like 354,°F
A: 50,°F
